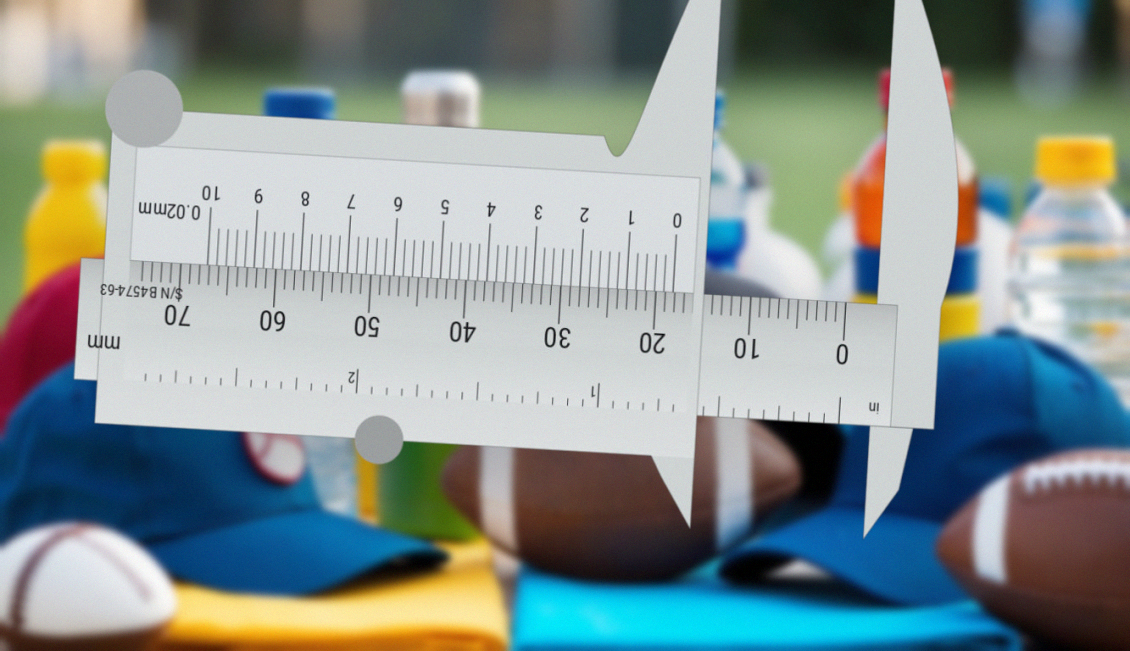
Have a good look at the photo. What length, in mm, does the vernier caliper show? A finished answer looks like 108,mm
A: 18.2,mm
